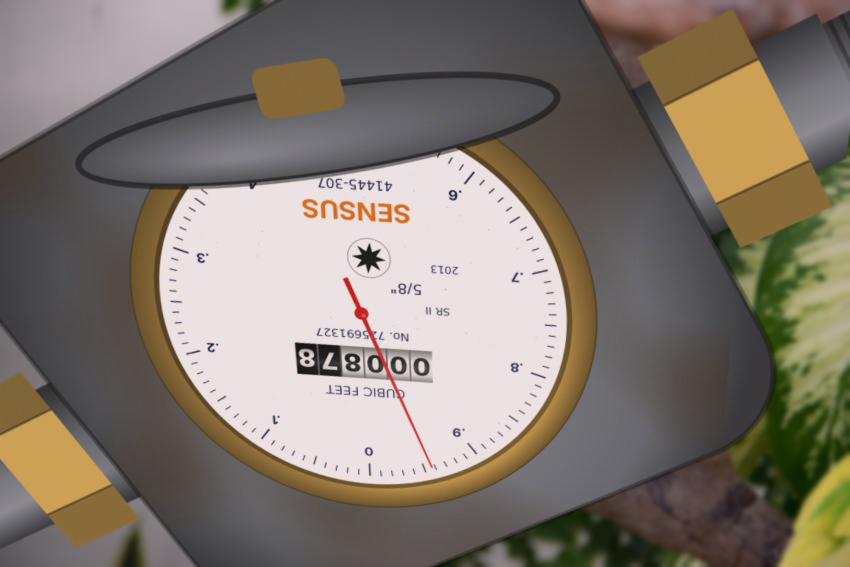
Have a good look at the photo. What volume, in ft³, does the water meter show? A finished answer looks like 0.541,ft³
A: 877.94,ft³
